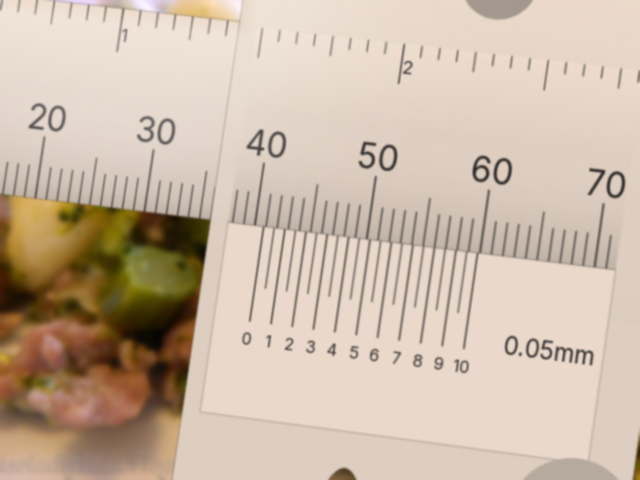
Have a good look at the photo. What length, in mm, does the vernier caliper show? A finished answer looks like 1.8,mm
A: 40.8,mm
